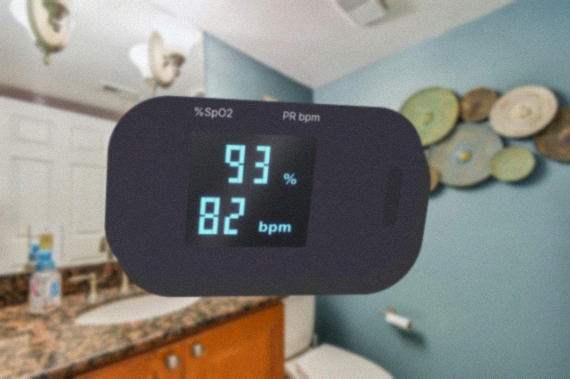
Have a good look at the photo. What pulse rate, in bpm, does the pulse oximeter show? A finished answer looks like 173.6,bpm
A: 82,bpm
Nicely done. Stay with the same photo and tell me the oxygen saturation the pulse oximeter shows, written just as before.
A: 93,%
